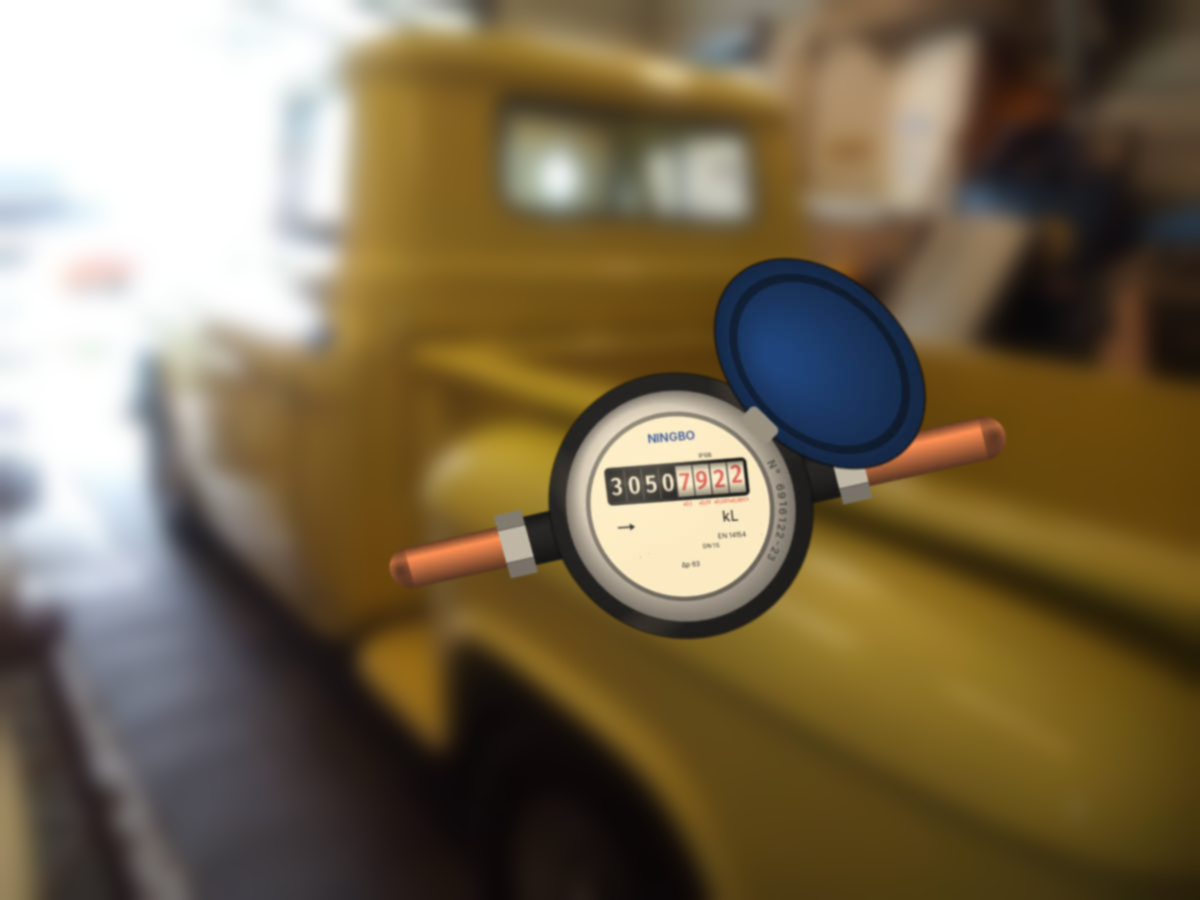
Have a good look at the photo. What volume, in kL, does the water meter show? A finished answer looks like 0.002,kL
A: 3050.7922,kL
